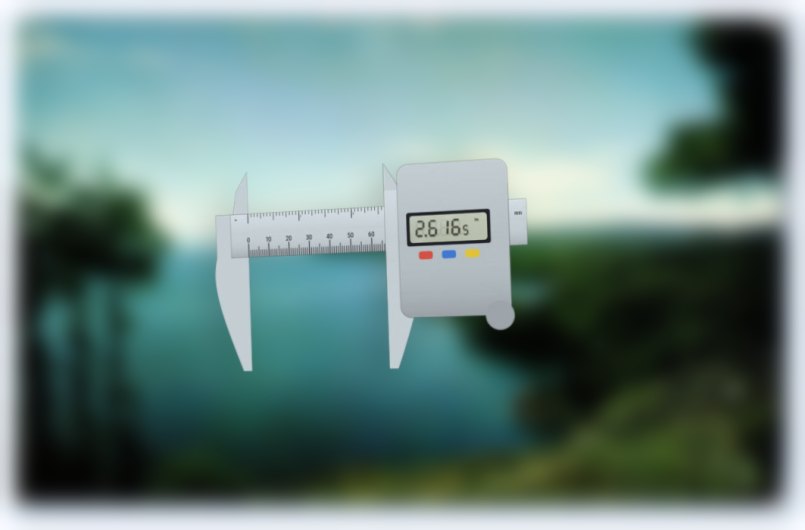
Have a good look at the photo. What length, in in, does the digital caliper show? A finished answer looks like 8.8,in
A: 2.6165,in
